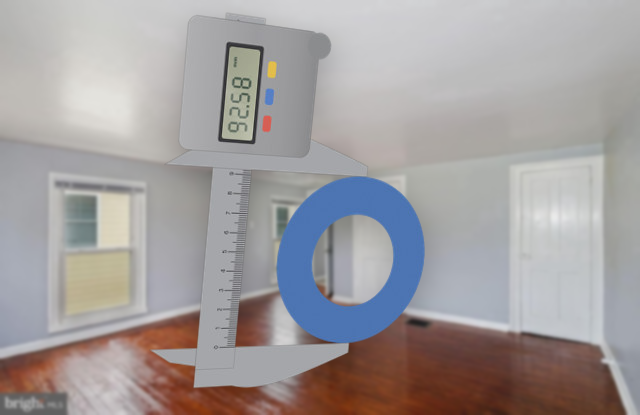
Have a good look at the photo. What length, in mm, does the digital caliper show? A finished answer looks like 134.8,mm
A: 92.58,mm
